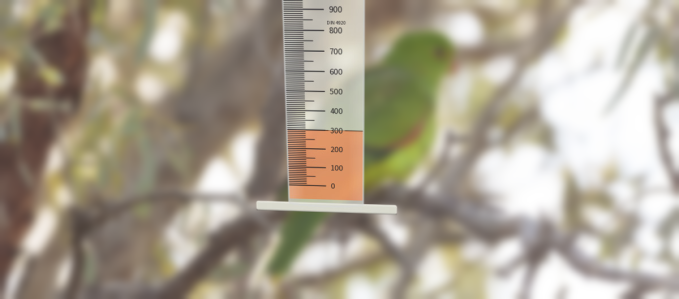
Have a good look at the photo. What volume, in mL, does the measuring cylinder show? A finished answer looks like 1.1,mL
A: 300,mL
